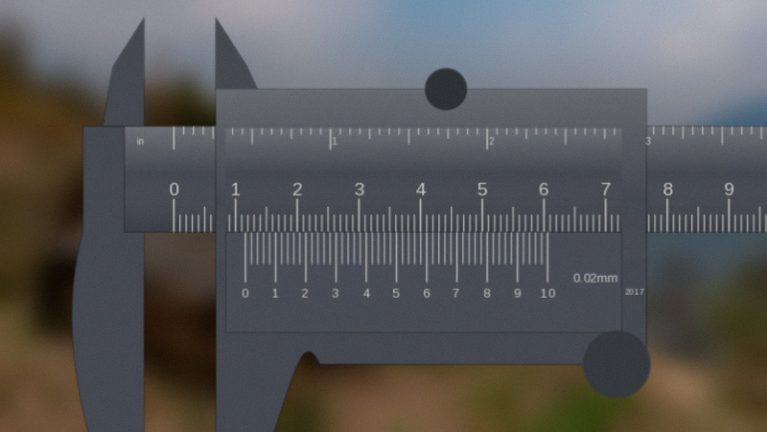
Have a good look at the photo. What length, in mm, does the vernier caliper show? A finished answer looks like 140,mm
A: 11.6,mm
